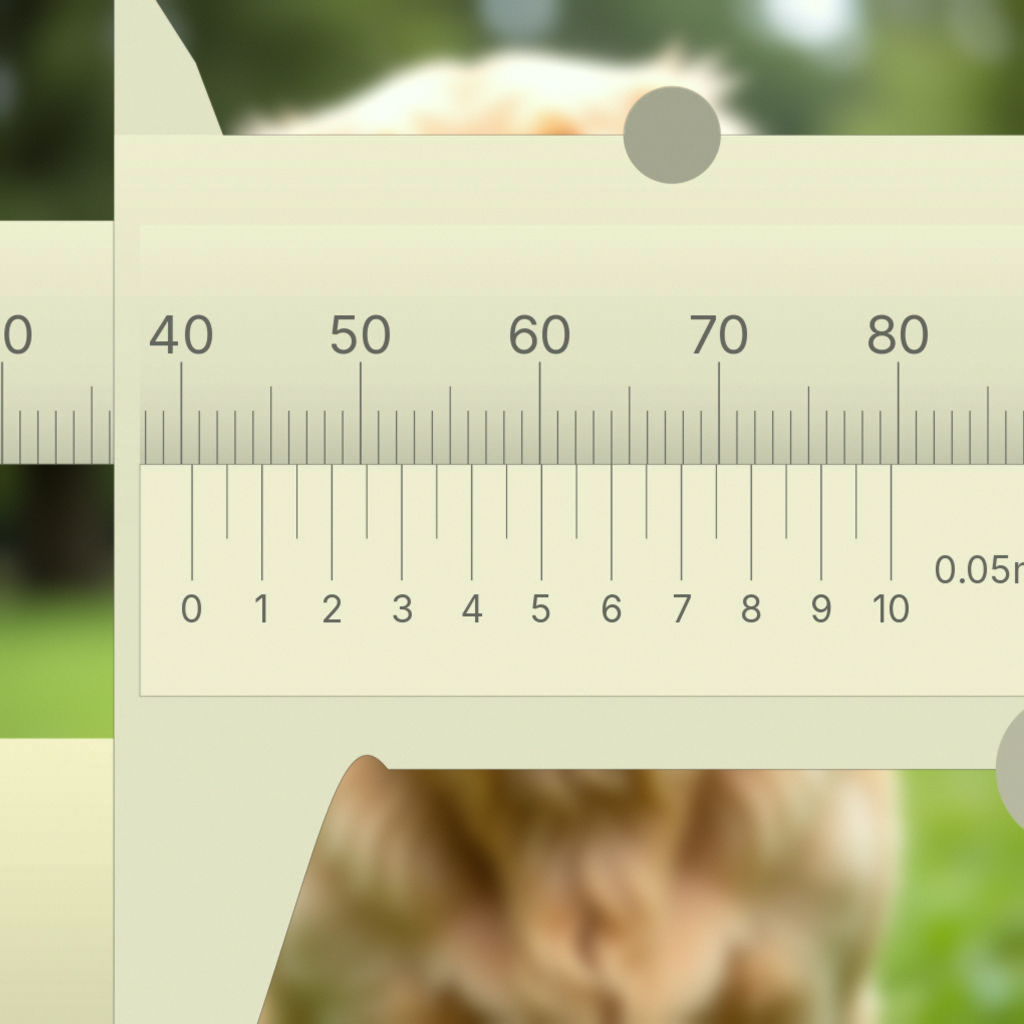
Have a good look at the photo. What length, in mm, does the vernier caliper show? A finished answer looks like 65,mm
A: 40.6,mm
